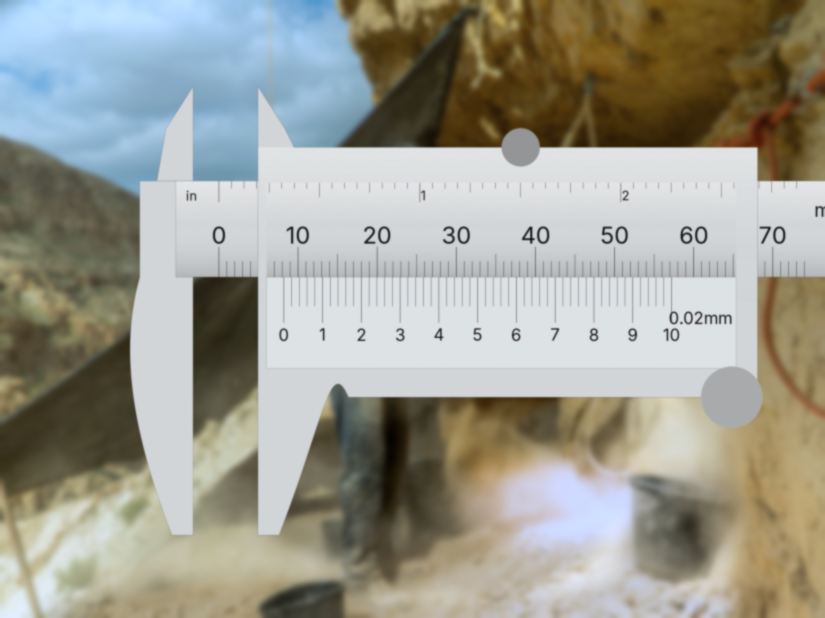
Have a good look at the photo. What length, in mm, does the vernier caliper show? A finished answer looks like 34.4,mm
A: 8.2,mm
